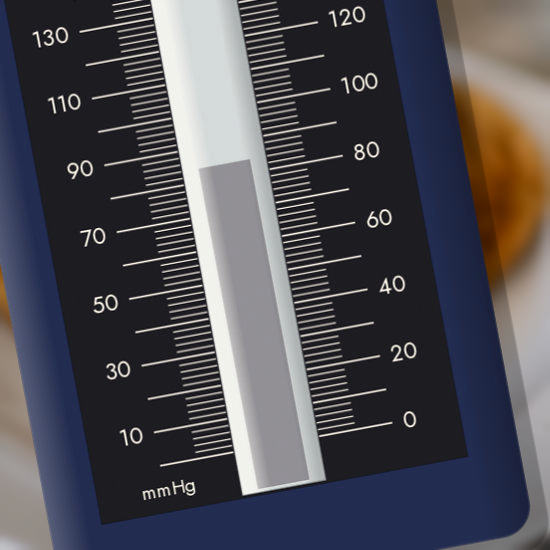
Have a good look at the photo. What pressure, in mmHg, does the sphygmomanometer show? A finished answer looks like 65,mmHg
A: 84,mmHg
